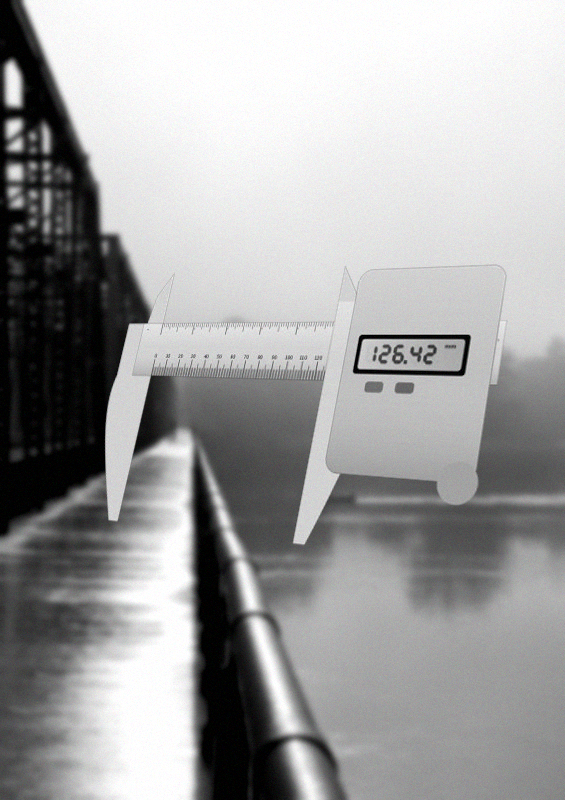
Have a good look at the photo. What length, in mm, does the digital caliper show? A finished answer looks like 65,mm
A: 126.42,mm
